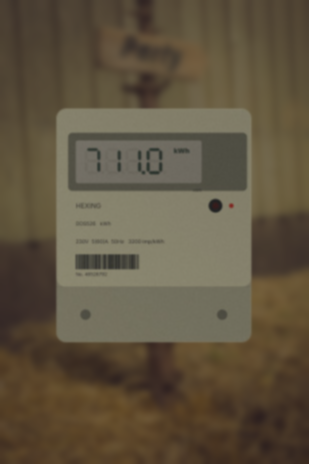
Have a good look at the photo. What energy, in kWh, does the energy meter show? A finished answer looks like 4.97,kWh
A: 711.0,kWh
